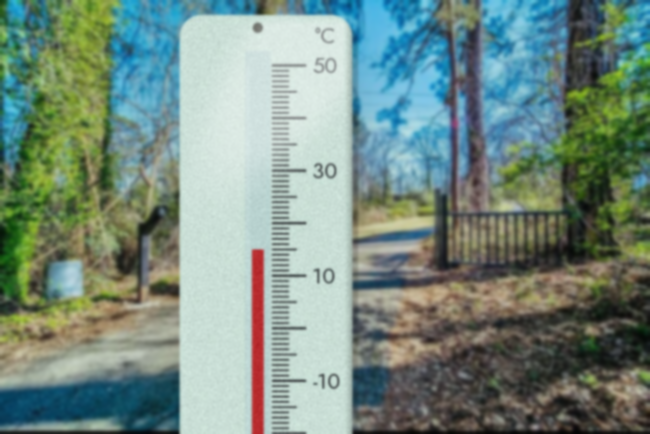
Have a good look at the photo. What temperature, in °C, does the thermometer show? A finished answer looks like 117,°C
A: 15,°C
